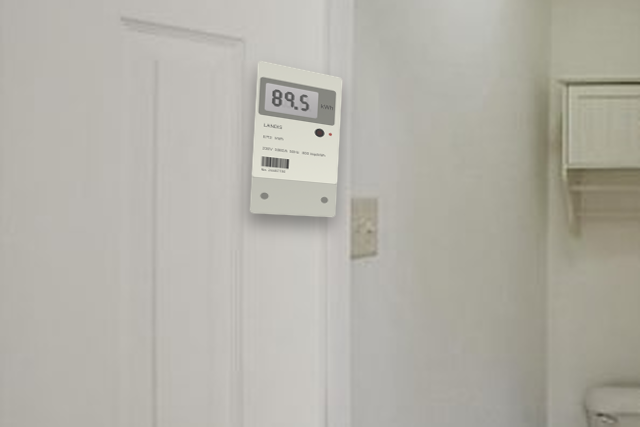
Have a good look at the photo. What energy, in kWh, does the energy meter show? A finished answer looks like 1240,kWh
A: 89.5,kWh
